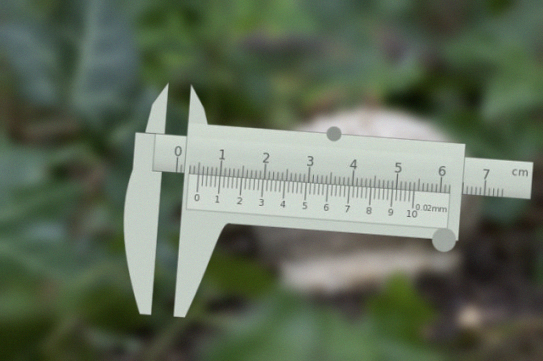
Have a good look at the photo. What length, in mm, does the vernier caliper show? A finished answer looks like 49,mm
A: 5.0,mm
